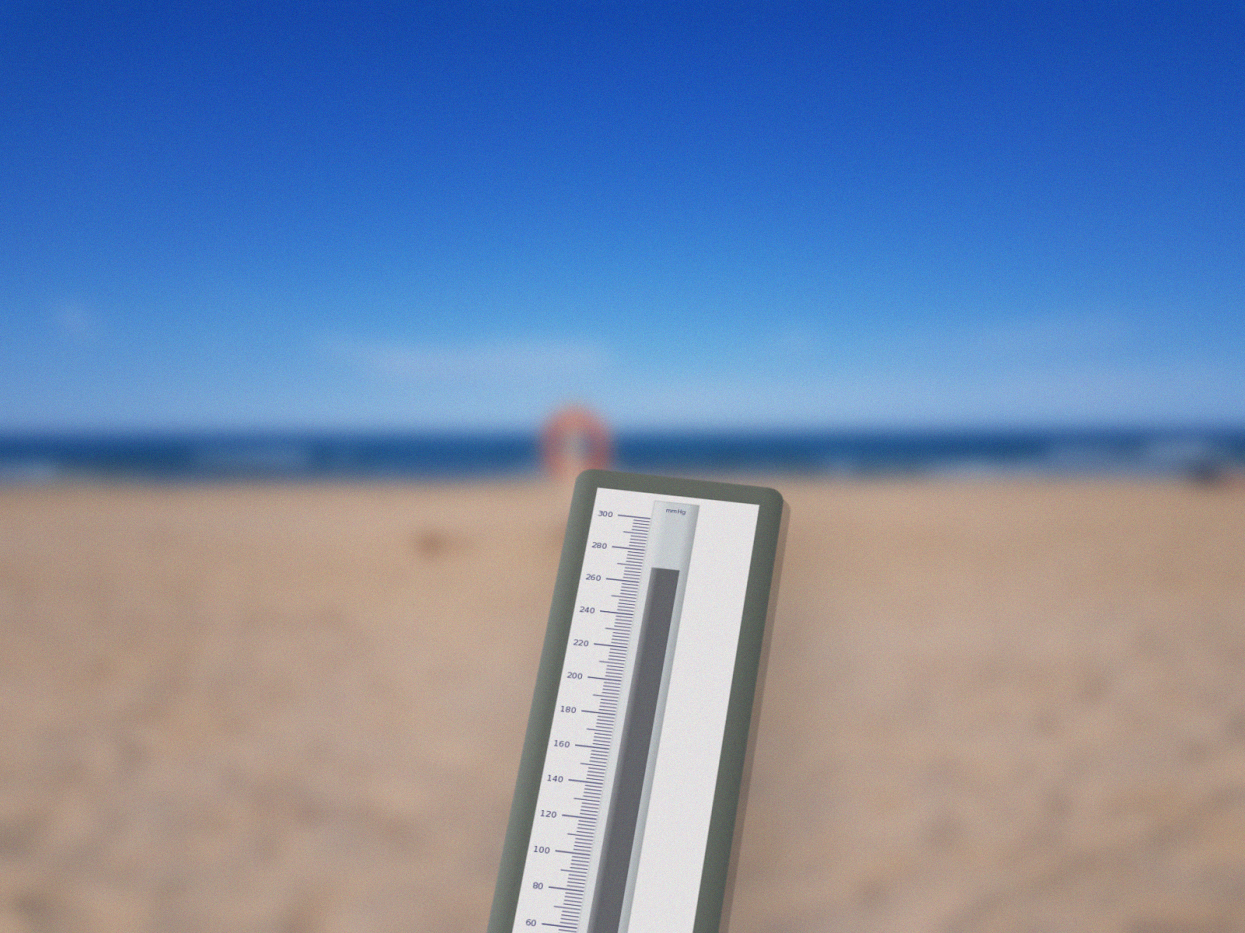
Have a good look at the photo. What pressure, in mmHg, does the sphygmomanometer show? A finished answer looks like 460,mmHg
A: 270,mmHg
